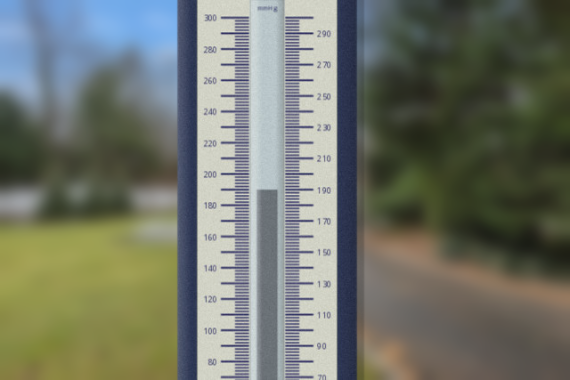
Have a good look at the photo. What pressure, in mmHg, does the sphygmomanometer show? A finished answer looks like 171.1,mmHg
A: 190,mmHg
